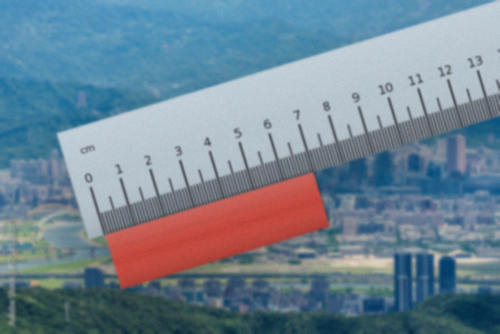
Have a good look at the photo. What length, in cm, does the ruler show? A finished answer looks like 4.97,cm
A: 7,cm
